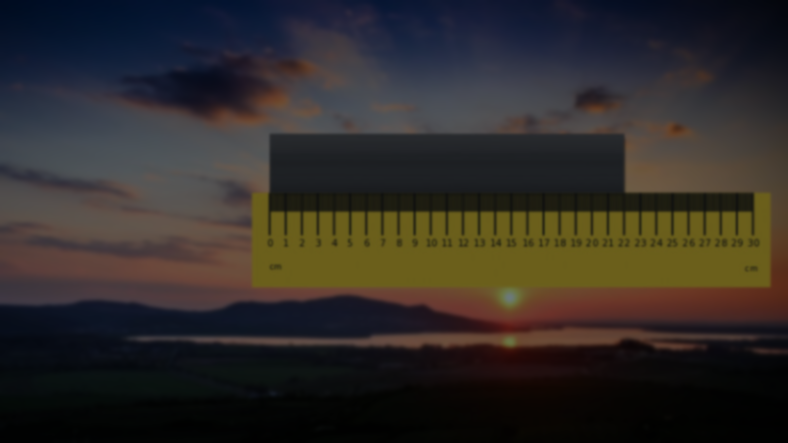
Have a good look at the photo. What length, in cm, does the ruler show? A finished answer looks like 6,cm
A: 22,cm
